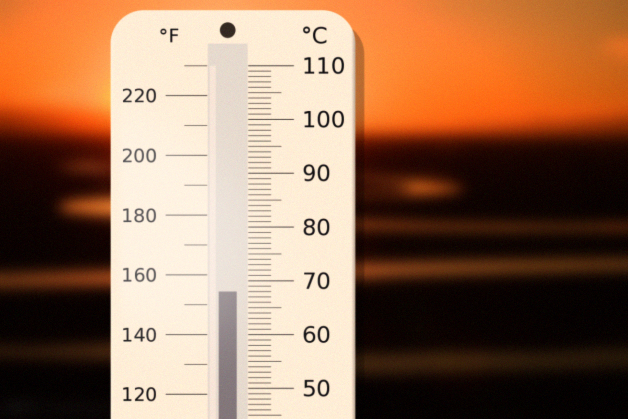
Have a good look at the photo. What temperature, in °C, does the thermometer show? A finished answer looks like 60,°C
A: 68,°C
